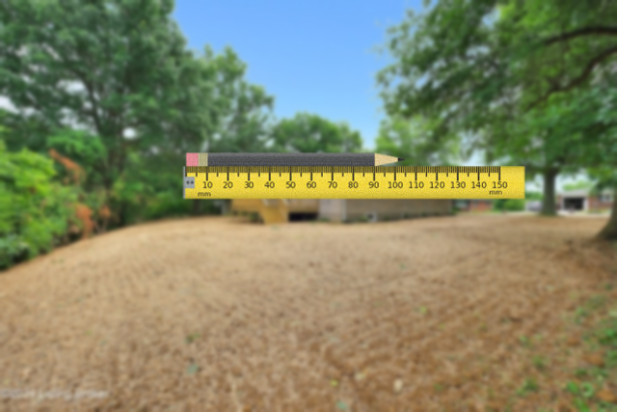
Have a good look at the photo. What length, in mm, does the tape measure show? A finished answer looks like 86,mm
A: 105,mm
